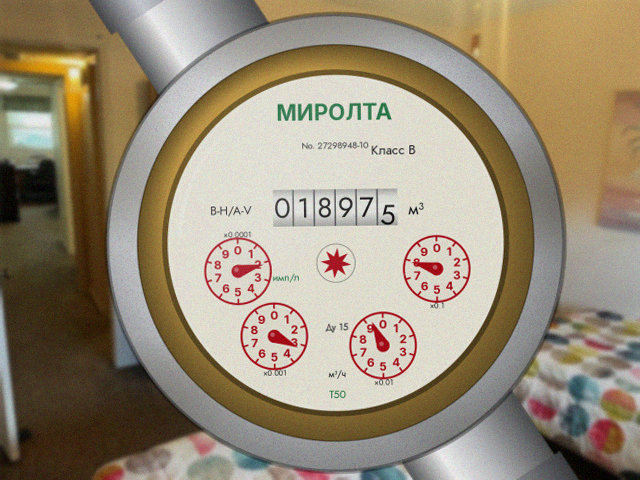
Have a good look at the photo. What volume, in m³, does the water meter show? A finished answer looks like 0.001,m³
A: 18974.7932,m³
